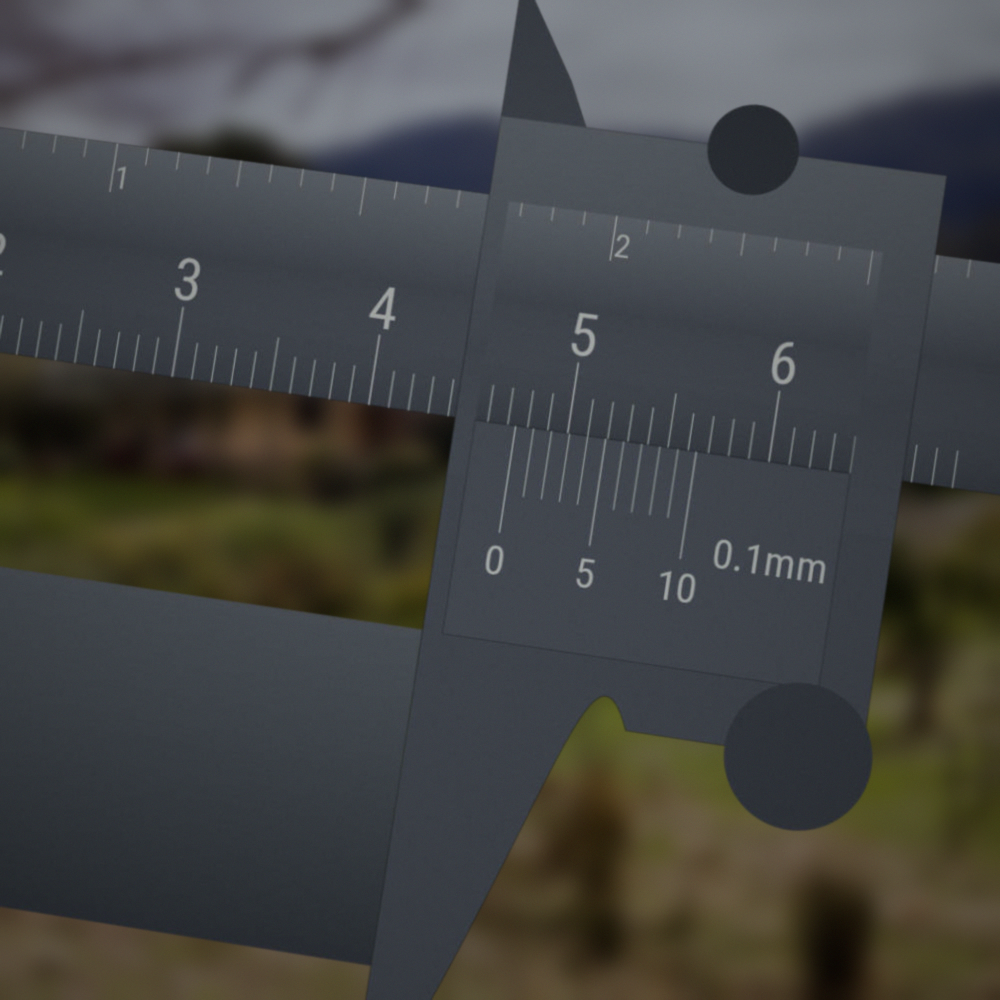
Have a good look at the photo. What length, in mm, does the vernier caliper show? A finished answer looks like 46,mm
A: 47.4,mm
